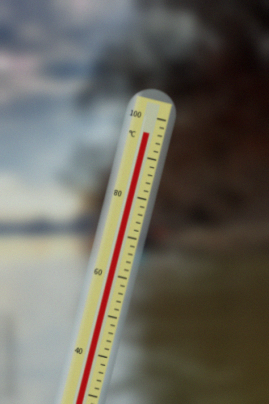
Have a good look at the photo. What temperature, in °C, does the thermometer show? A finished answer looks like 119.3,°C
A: 96,°C
